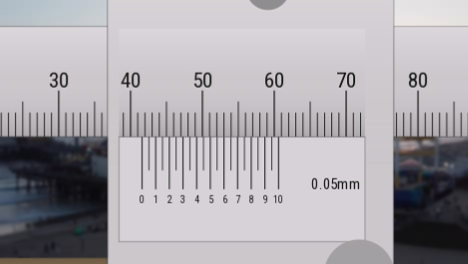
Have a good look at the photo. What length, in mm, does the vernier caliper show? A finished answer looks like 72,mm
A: 41.6,mm
